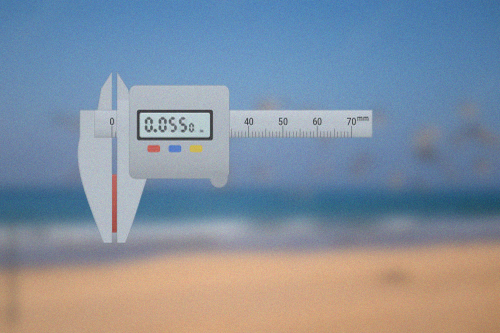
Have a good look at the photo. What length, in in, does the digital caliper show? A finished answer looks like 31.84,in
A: 0.0550,in
